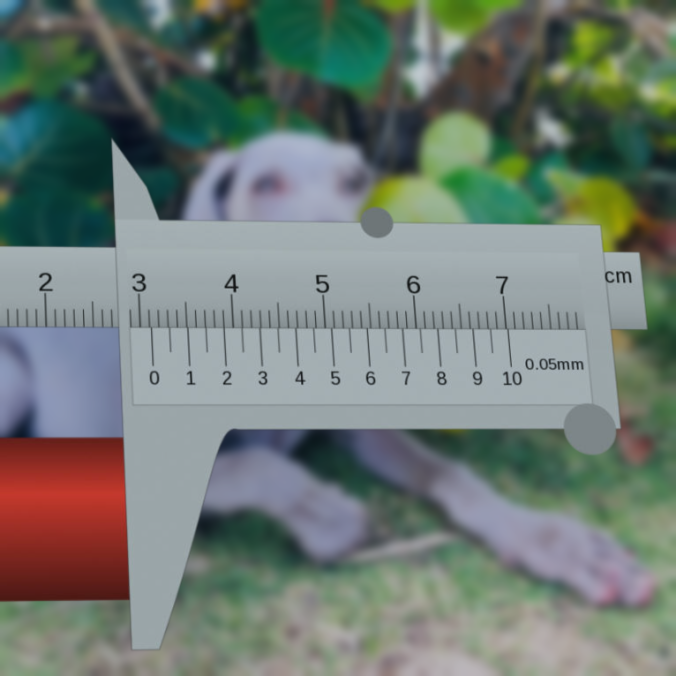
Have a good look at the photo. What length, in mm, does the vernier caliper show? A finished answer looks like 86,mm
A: 31.2,mm
